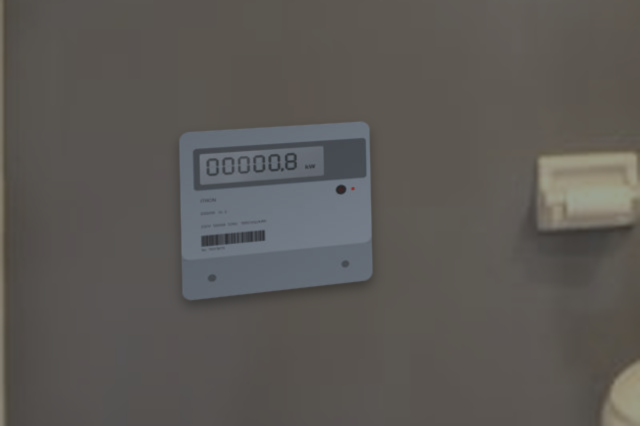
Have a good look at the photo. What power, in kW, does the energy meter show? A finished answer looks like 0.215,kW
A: 0.8,kW
